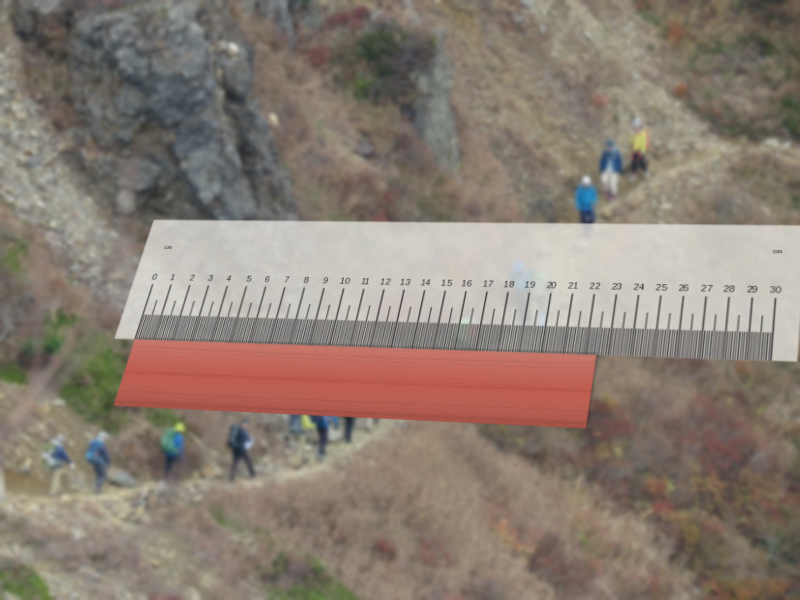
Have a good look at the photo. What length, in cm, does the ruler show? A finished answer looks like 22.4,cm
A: 22.5,cm
